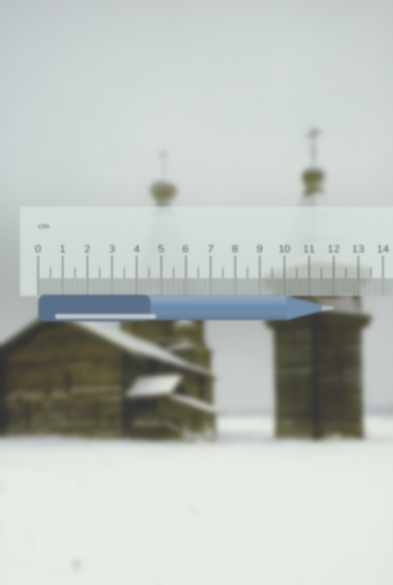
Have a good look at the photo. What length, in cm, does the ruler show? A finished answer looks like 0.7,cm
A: 12,cm
